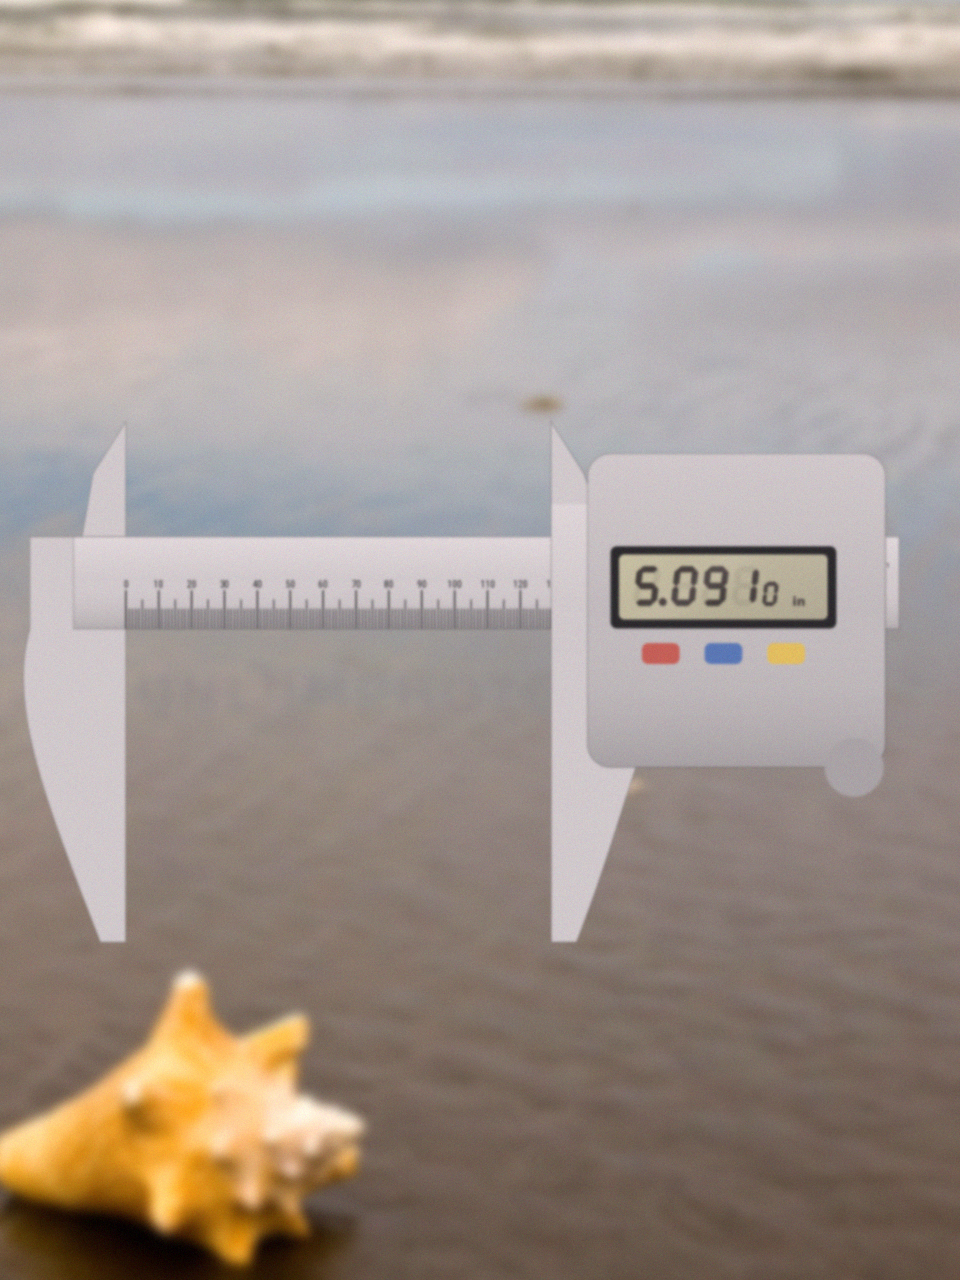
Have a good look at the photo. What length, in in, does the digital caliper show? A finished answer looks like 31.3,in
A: 5.0910,in
